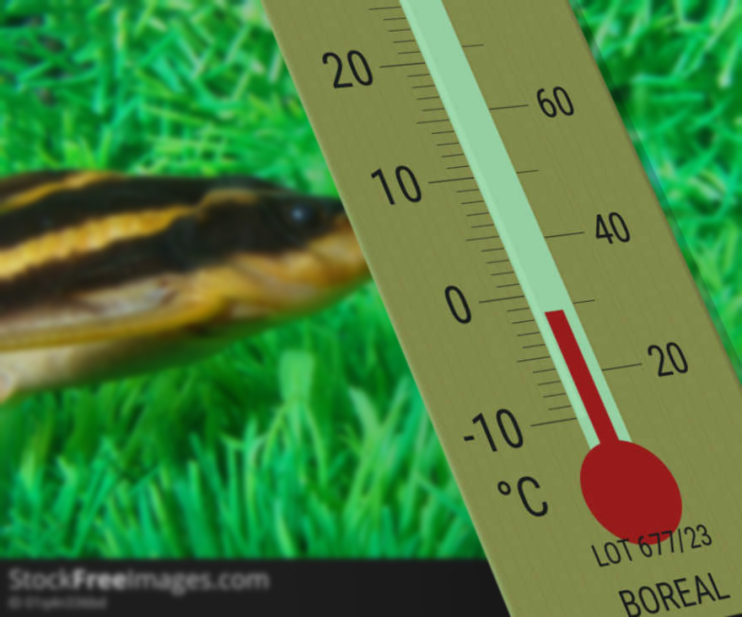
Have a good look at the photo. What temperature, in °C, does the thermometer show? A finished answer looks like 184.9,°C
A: -1.5,°C
